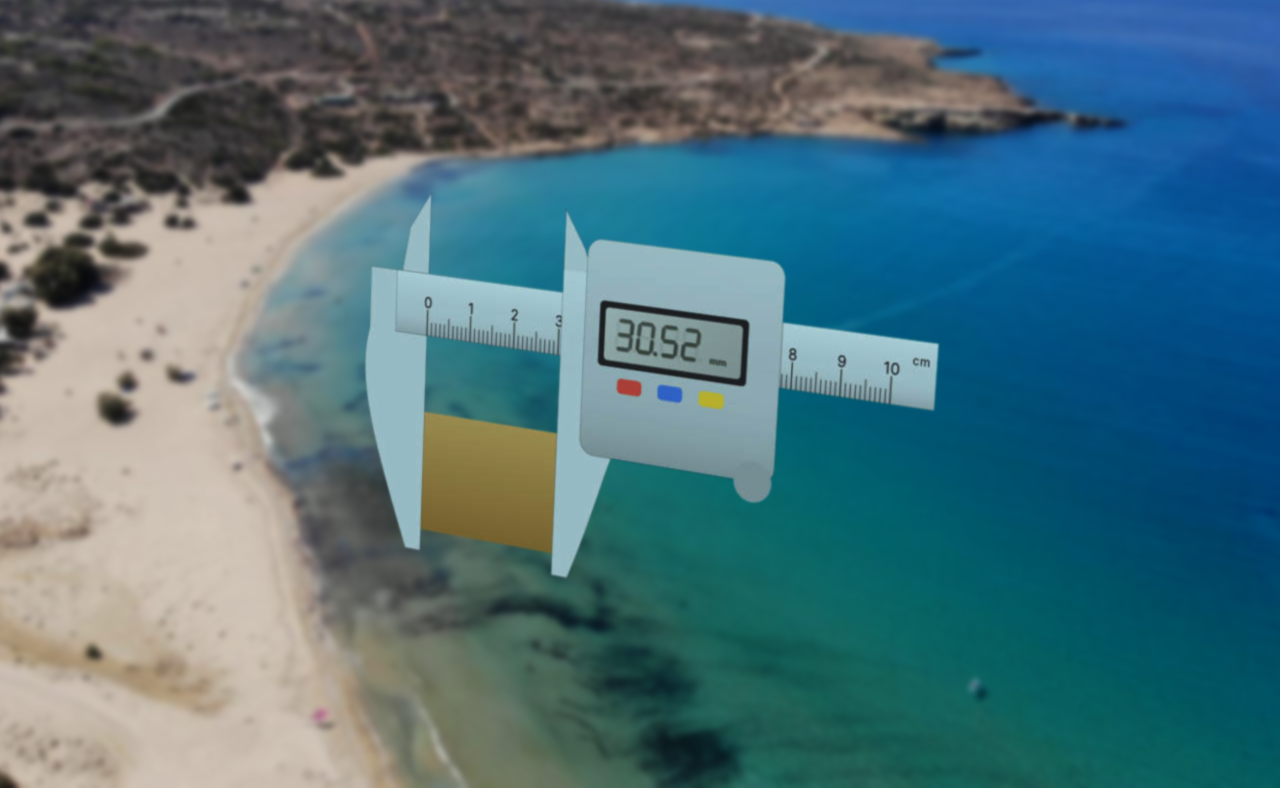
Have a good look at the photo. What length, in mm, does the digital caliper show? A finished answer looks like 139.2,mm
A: 30.52,mm
